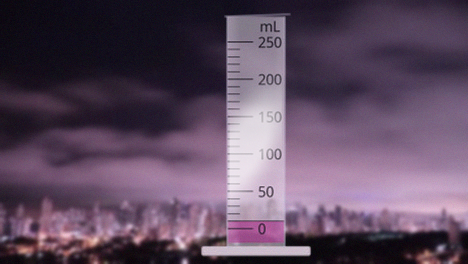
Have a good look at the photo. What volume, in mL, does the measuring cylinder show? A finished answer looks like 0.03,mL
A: 10,mL
